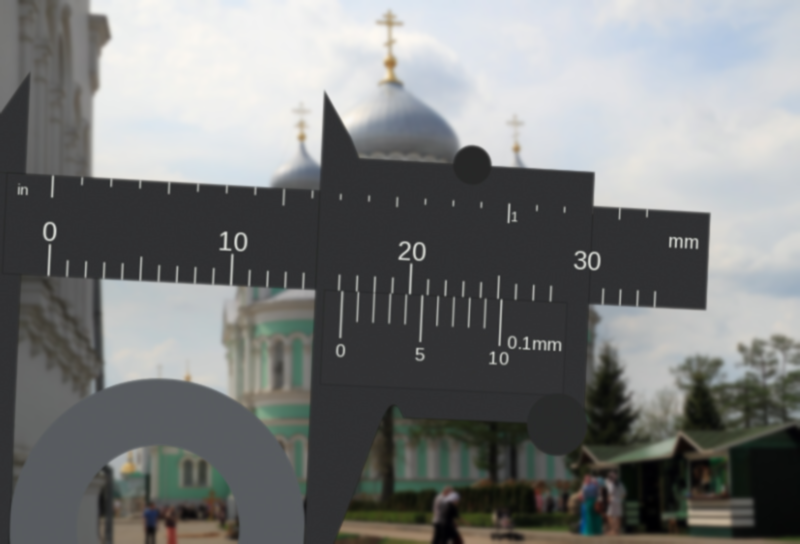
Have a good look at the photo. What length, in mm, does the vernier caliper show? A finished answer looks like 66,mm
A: 16.2,mm
